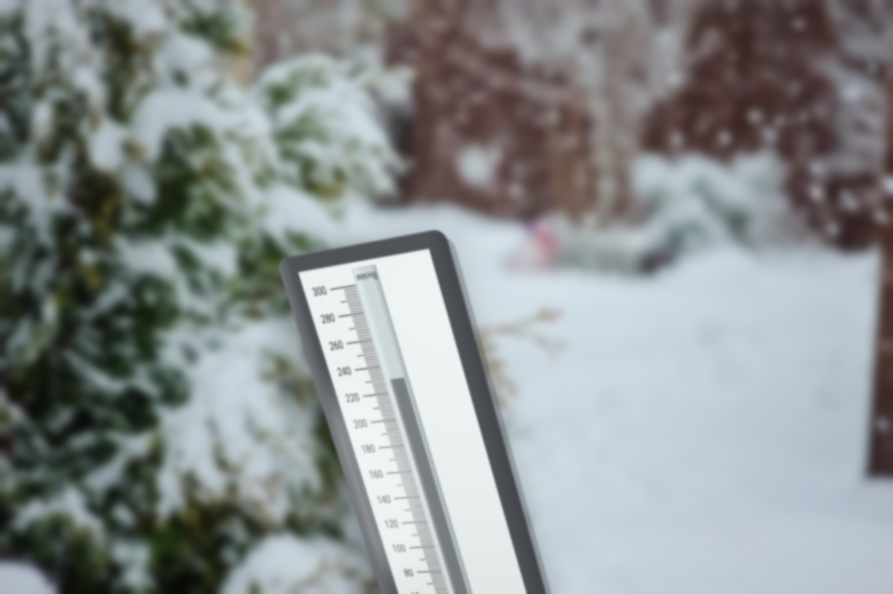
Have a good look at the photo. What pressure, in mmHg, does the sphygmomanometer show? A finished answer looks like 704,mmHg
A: 230,mmHg
